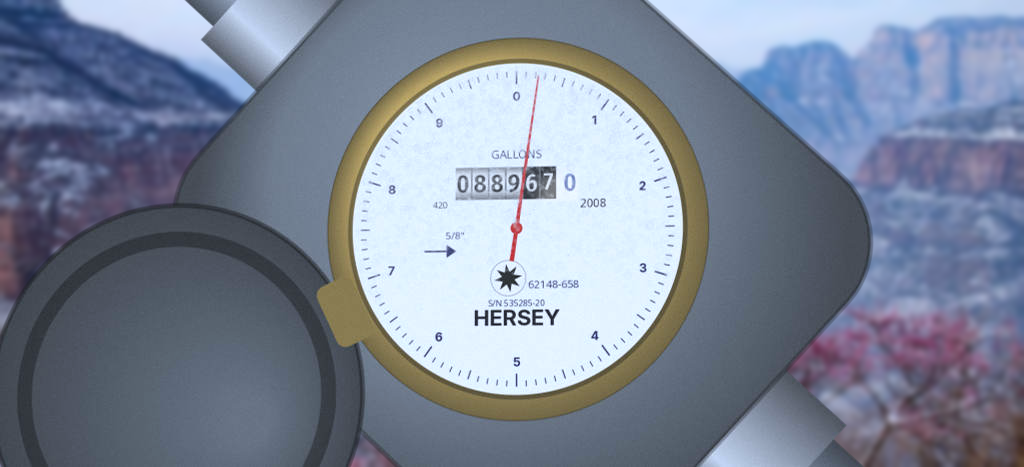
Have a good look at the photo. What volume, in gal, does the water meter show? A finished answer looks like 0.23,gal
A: 889670.2,gal
